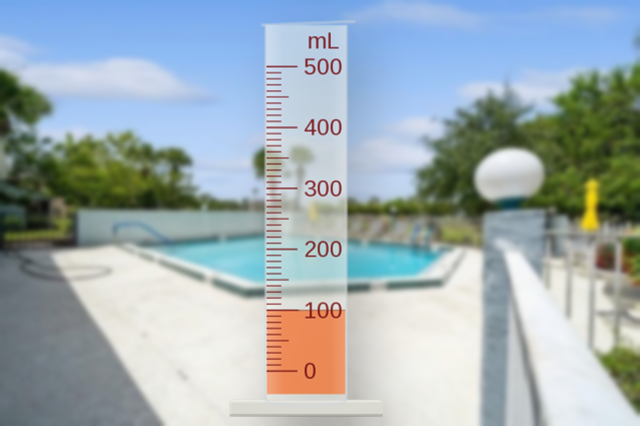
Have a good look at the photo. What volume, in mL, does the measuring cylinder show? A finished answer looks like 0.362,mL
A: 100,mL
